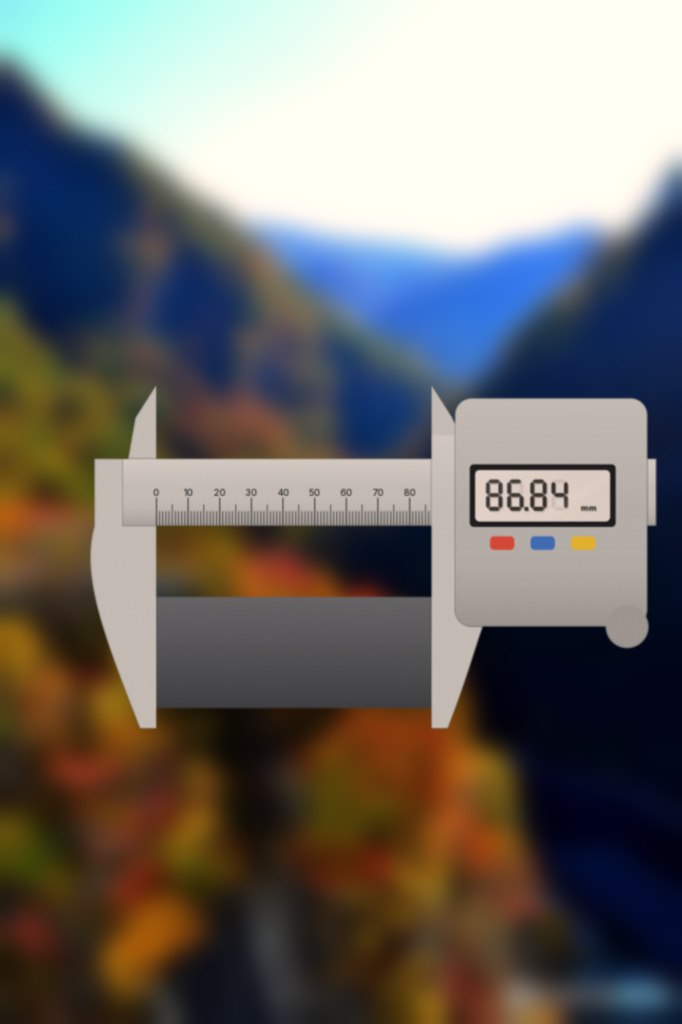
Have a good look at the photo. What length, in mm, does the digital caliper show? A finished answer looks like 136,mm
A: 86.84,mm
